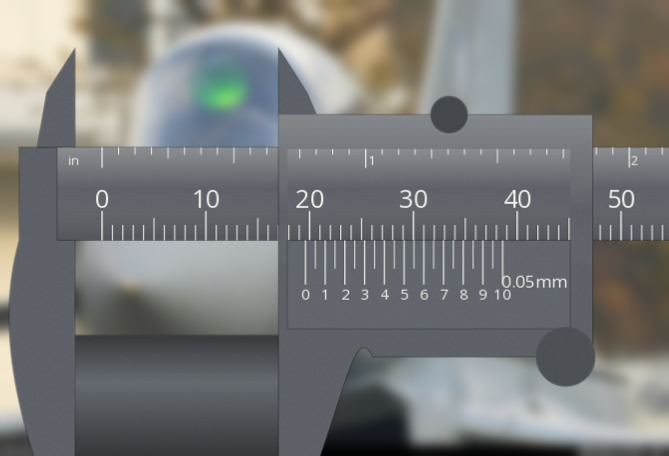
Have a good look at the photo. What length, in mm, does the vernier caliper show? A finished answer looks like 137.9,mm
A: 19.6,mm
